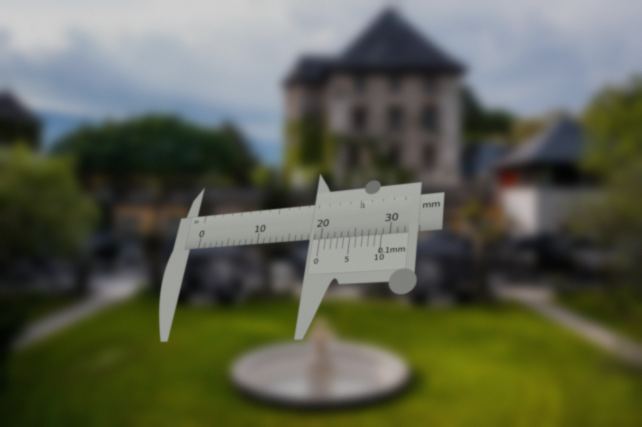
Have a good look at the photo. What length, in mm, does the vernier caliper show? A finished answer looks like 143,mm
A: 19.8,mm
